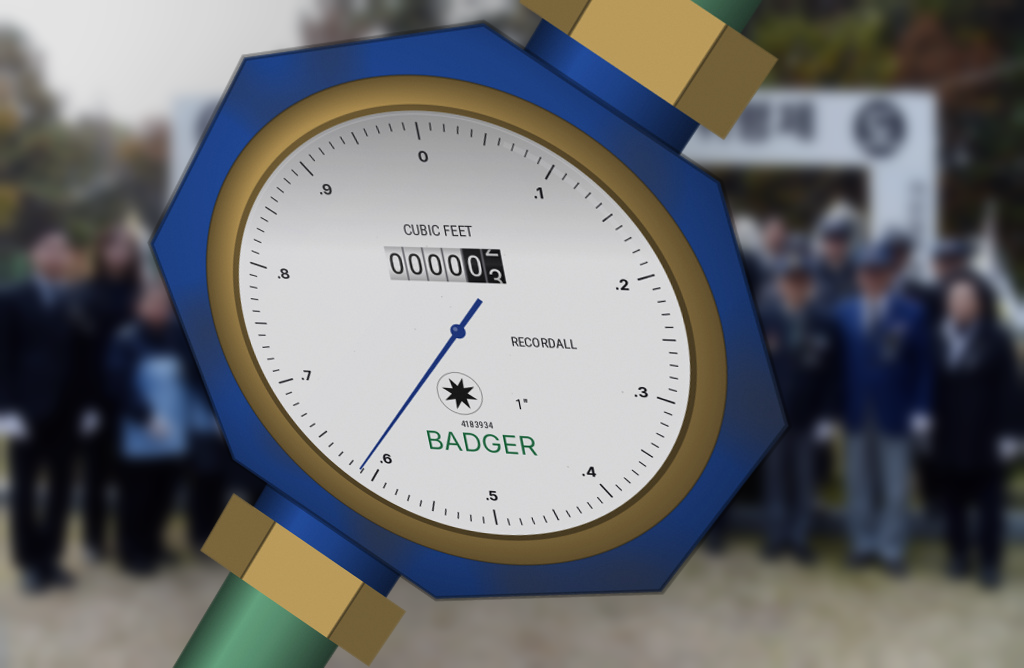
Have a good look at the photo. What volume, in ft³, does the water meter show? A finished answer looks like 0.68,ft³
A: 2.61,ft³
